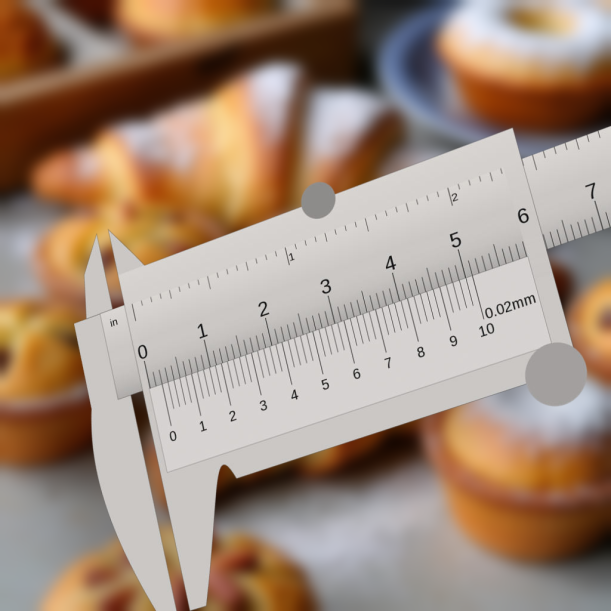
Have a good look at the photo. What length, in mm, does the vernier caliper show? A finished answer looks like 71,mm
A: 2.0,mm
